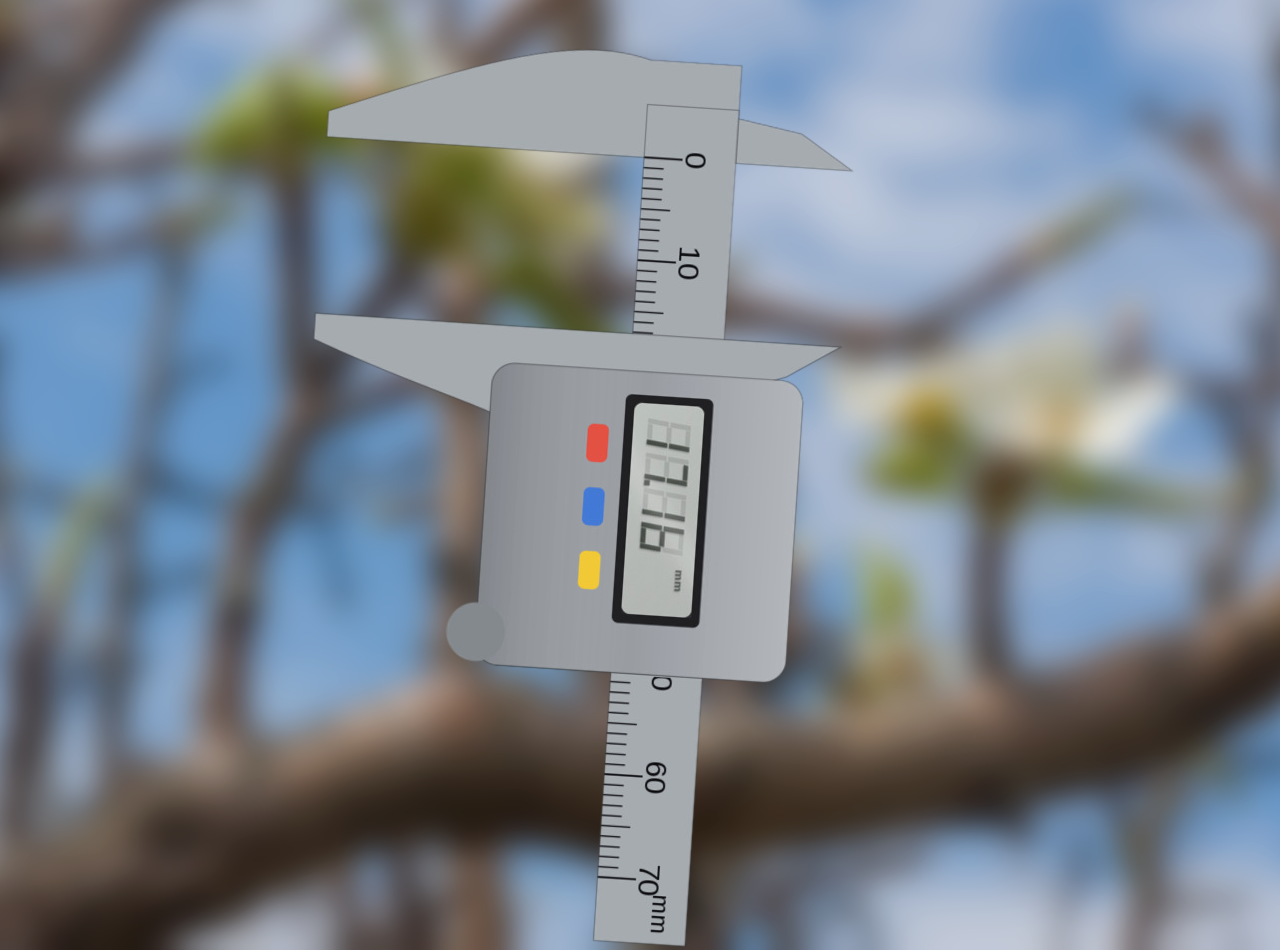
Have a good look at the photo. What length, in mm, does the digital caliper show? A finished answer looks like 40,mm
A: 17.16,mm
